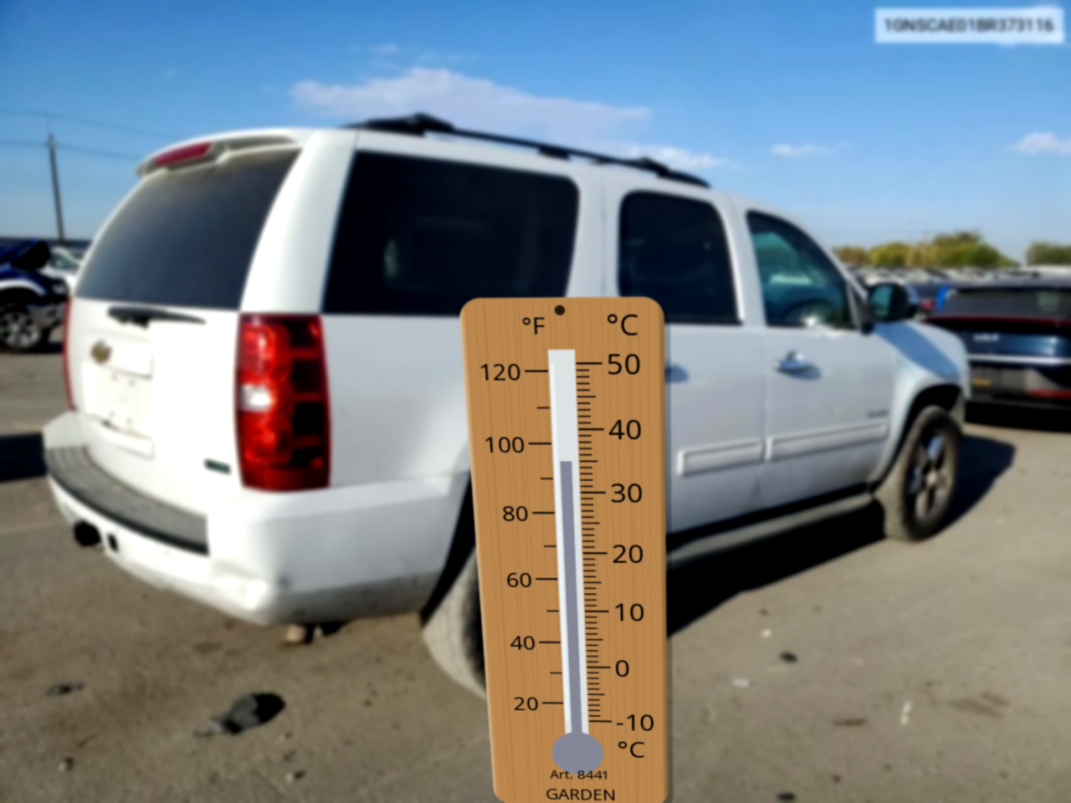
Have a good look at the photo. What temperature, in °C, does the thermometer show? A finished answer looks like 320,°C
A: 35,°C
